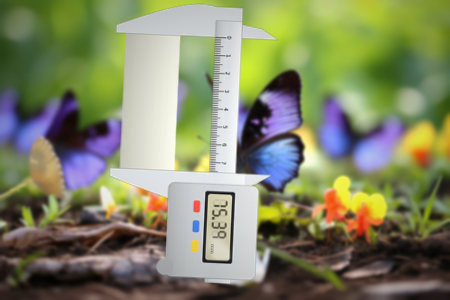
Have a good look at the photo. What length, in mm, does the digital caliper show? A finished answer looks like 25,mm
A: 75.39,mm
